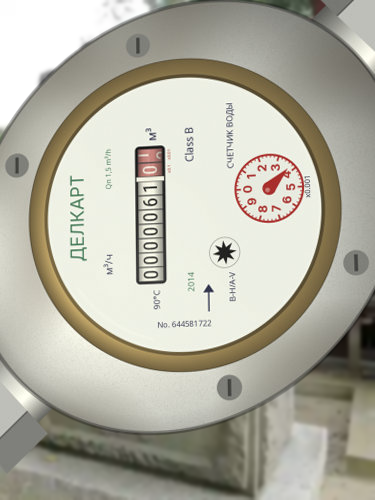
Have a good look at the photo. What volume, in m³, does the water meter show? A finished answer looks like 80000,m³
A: 61.013,m³
